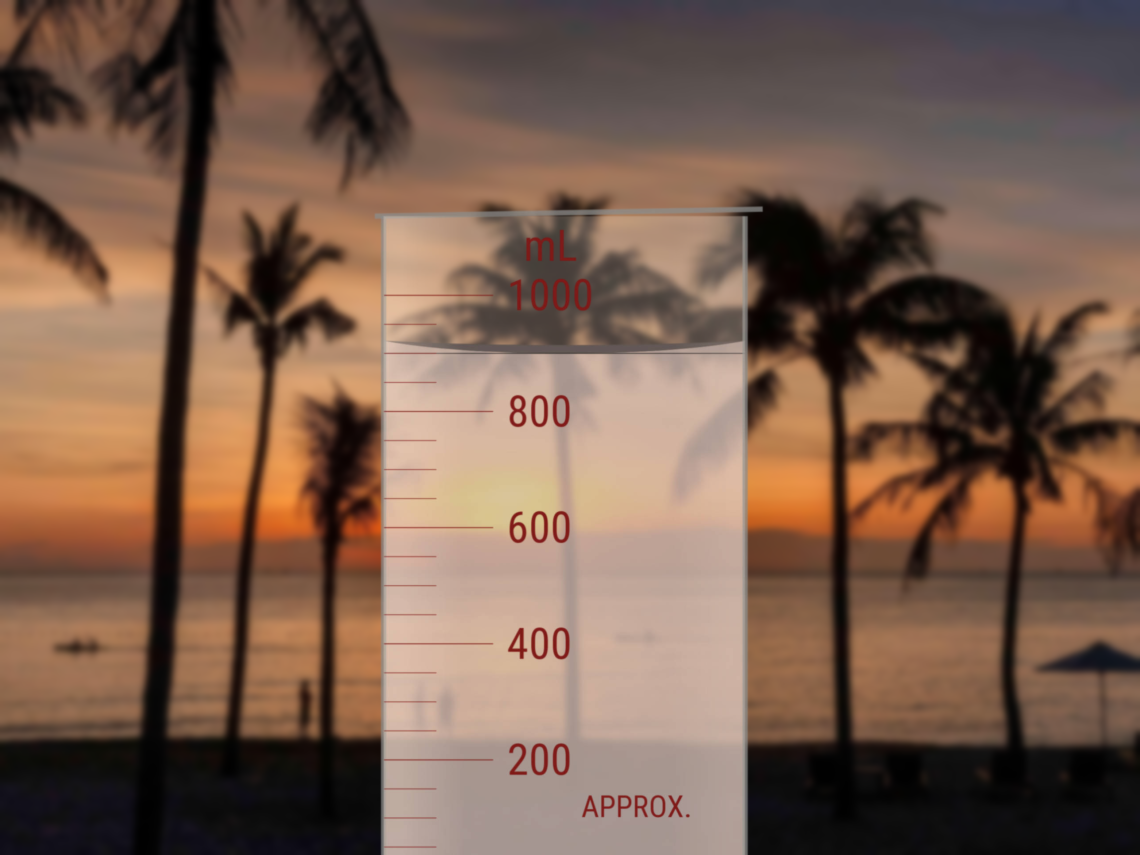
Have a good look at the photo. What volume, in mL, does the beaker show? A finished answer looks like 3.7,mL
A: 900,mL
